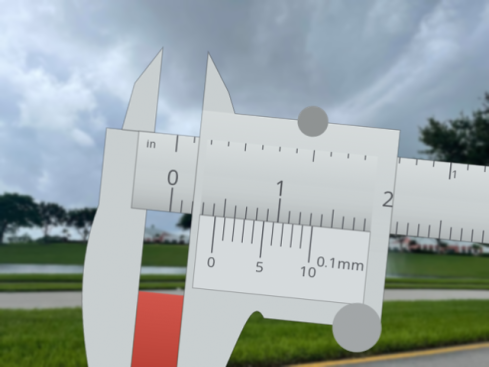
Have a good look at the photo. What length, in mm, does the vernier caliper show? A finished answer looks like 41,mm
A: 4.2,mm
